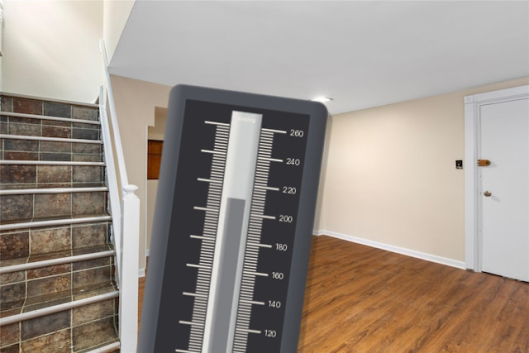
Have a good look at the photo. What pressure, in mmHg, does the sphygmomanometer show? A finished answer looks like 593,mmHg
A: 210,mmHg
